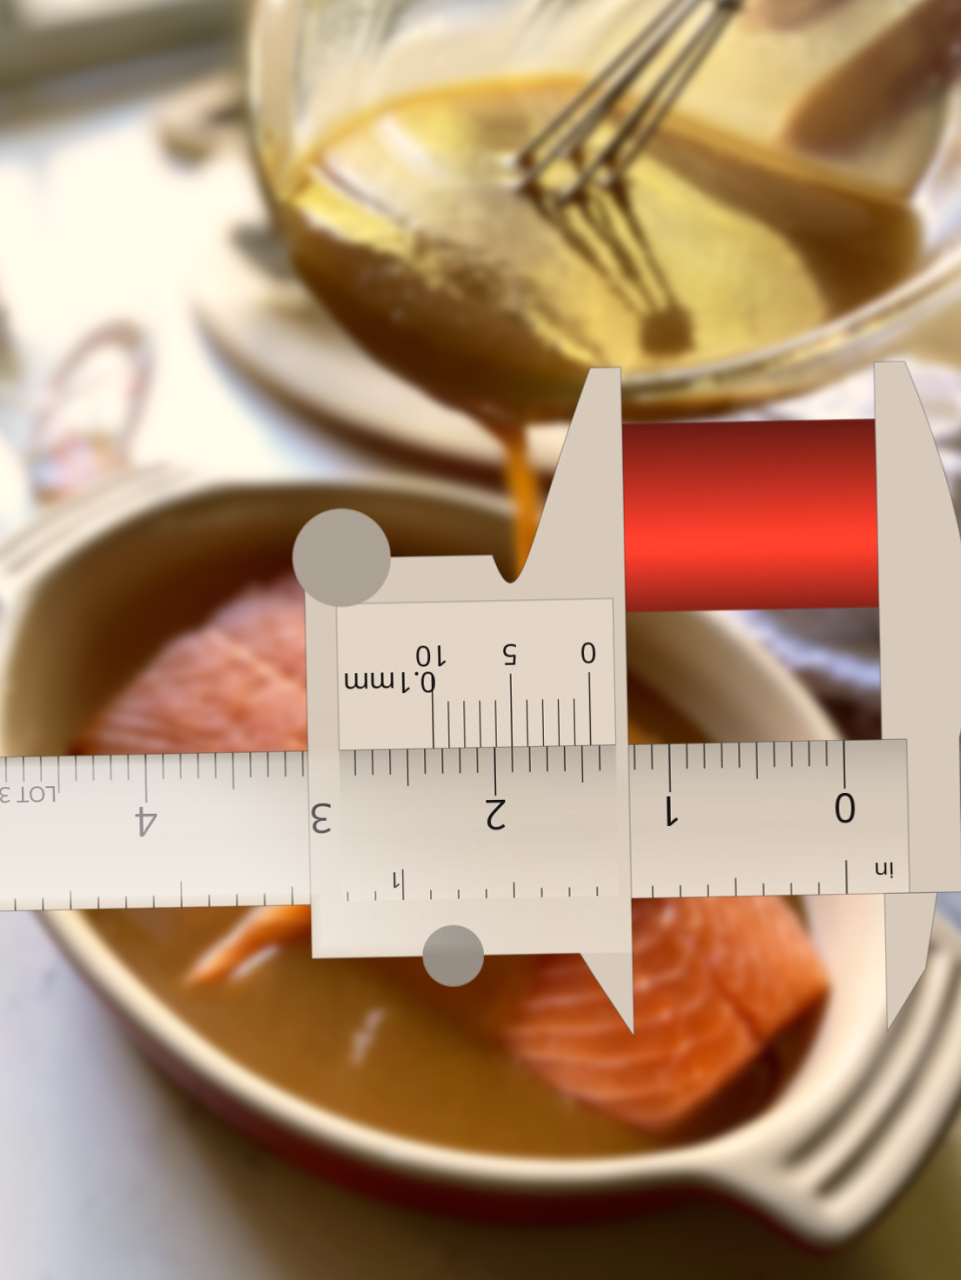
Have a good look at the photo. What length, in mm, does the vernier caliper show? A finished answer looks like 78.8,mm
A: 14.5,mm
